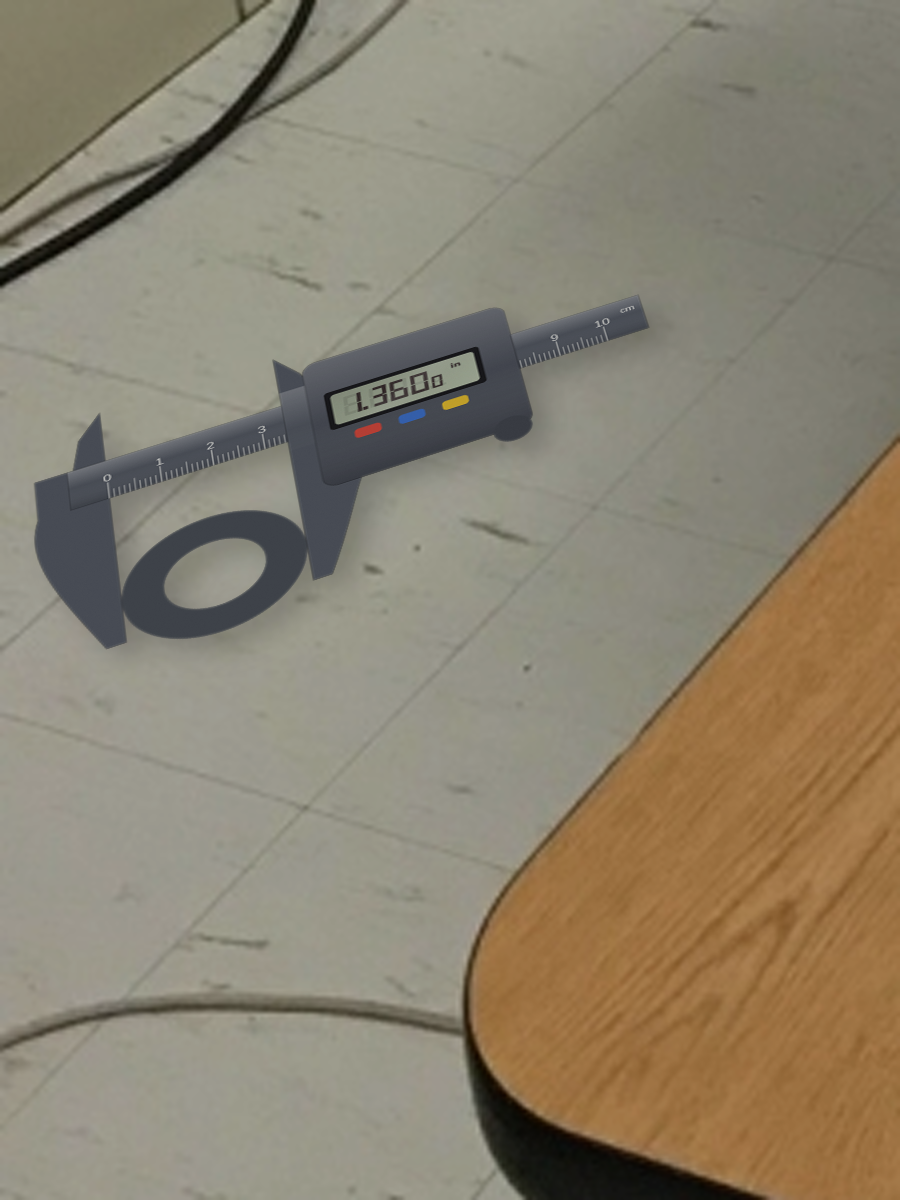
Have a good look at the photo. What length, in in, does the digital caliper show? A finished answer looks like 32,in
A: 1.3600,in
